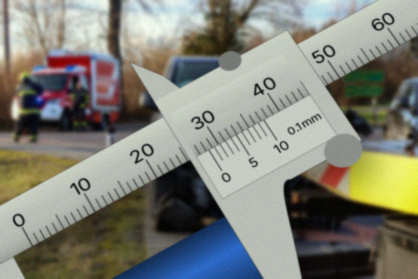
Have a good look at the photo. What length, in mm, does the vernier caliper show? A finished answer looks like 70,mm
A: 28.4,mm
